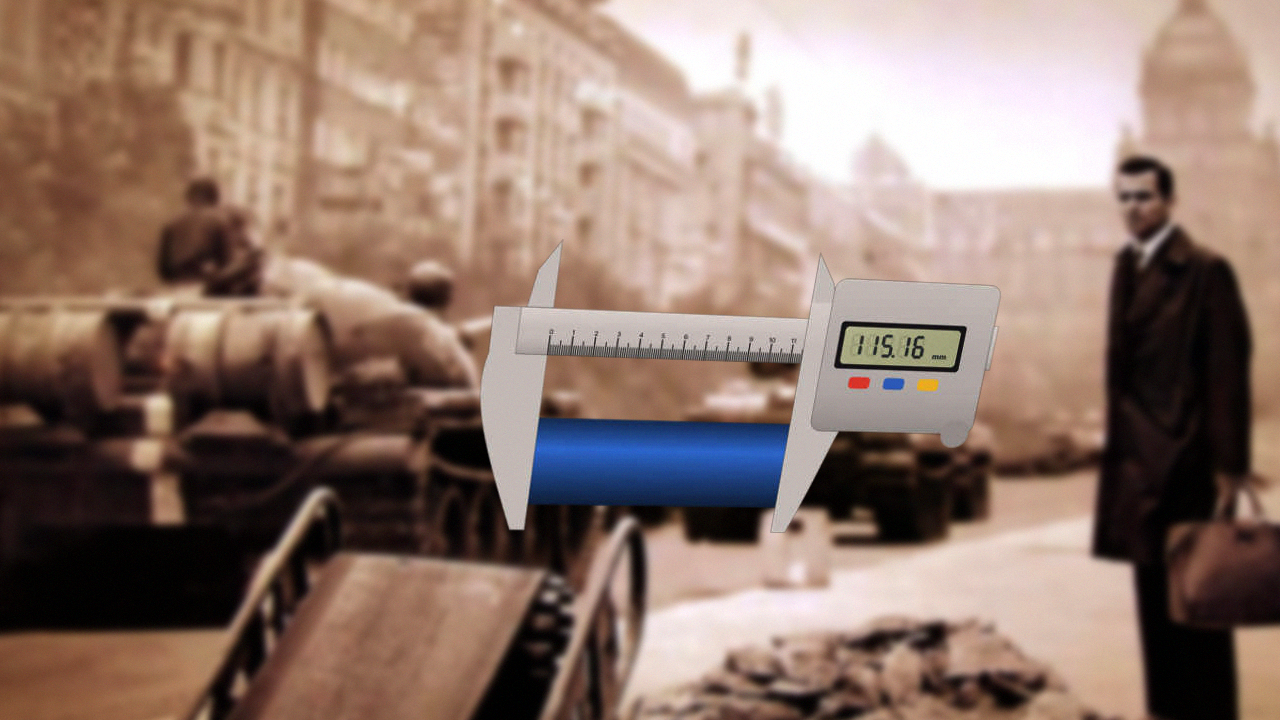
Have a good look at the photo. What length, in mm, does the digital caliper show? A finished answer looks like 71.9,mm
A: 115.16,mm
